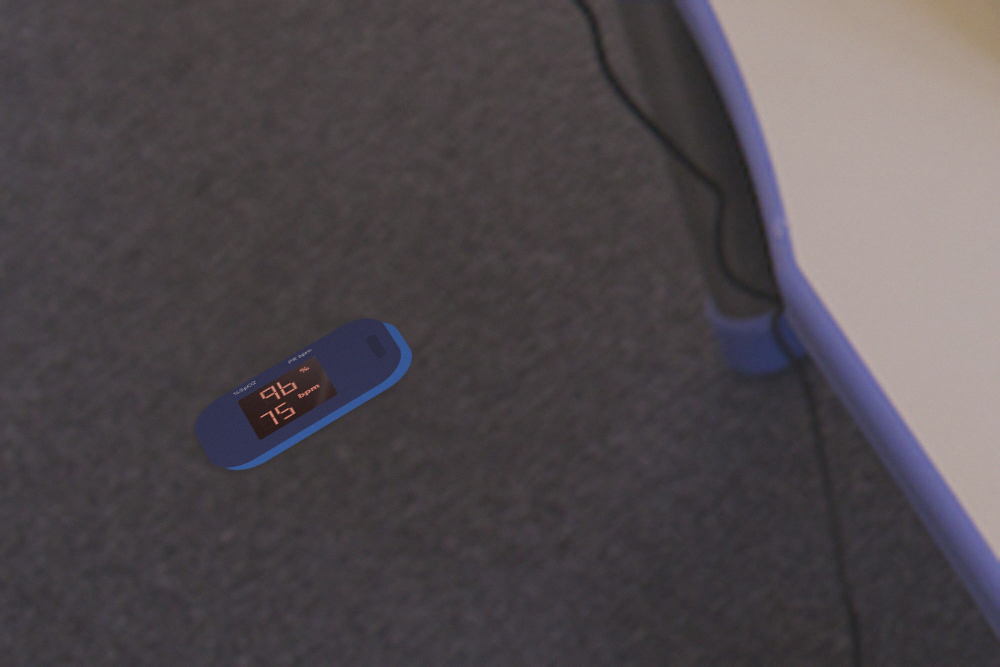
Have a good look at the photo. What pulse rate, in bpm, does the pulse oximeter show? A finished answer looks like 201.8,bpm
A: 75,bpm
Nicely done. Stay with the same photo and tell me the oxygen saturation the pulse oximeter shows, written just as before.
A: 96,%
